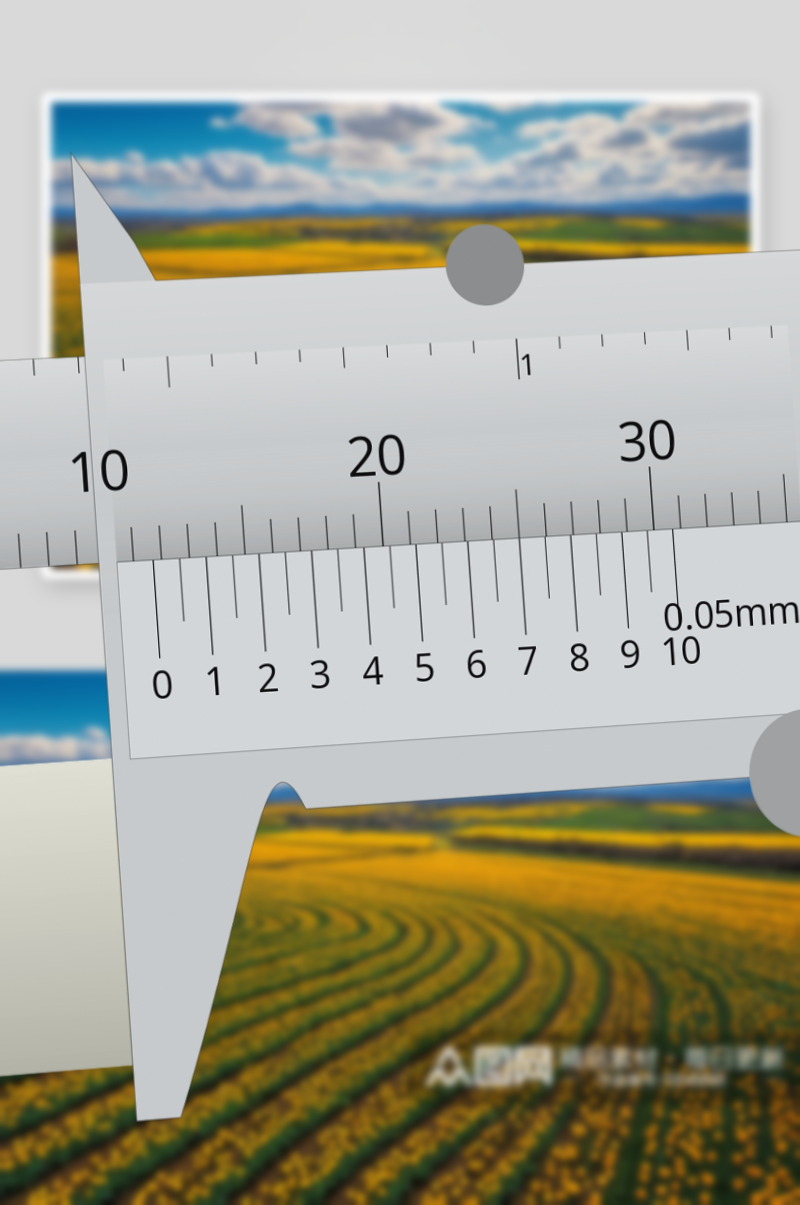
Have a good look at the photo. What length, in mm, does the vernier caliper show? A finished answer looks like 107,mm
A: 11.70,mm
